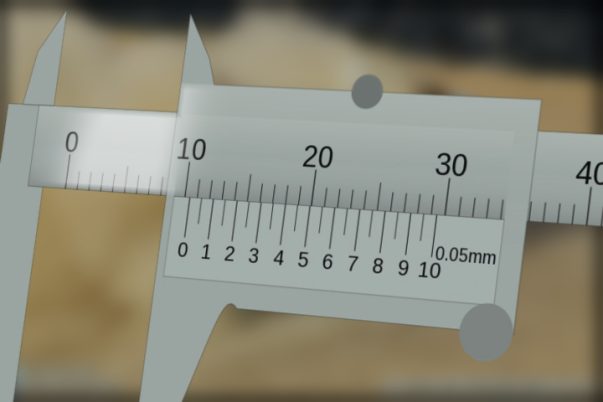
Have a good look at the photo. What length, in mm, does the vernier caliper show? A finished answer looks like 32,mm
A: 10.4,mm
